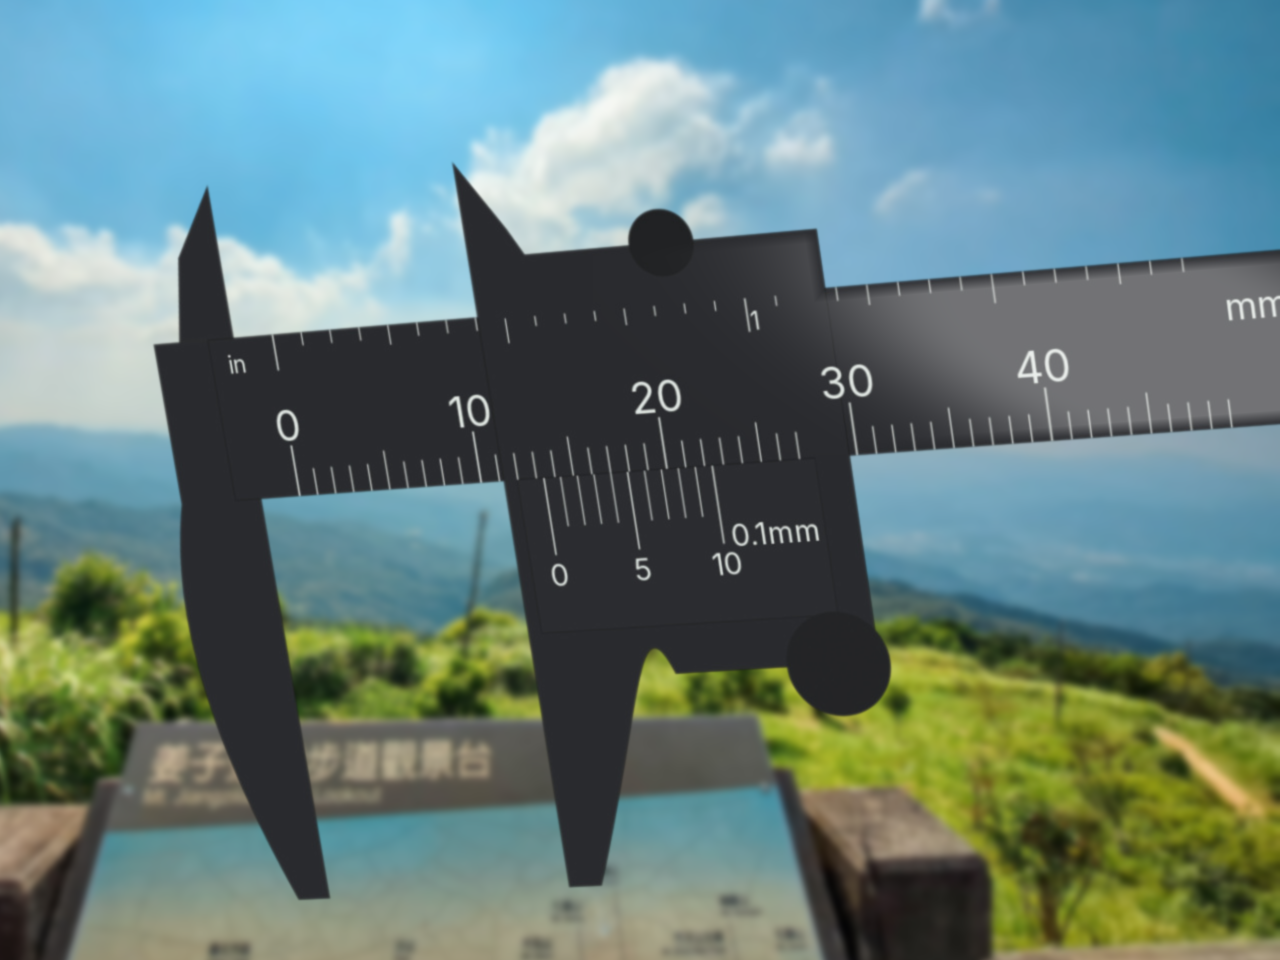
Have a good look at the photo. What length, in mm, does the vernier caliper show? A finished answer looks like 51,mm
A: 13.4,mm
